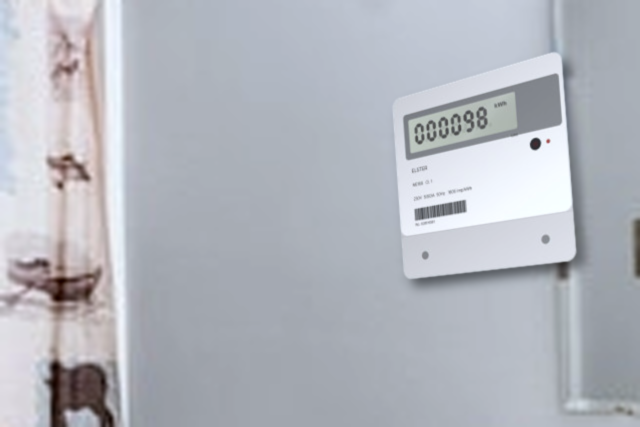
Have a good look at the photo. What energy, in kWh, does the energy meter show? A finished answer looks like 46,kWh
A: 98,kWh
